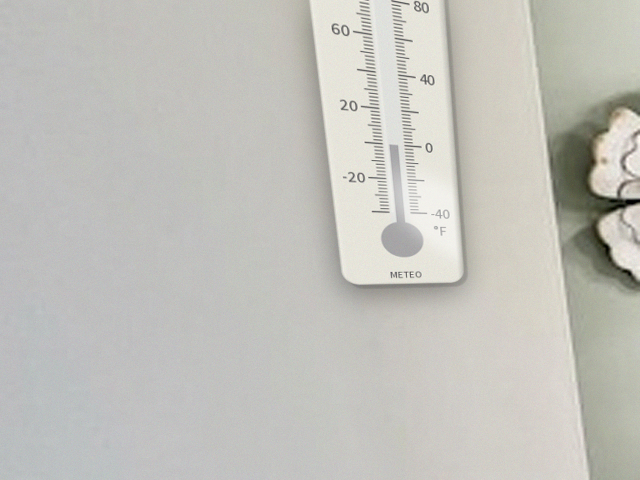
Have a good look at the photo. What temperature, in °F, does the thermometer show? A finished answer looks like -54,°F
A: 0,°F
